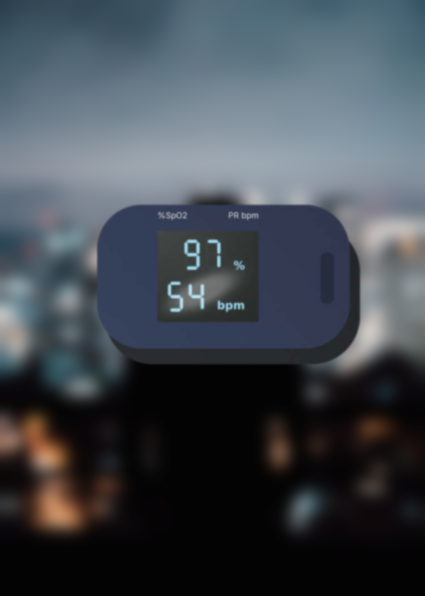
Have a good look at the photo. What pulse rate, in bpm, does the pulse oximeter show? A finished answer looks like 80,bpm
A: 54,bpm
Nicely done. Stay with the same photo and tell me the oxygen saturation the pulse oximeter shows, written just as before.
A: 97,%
